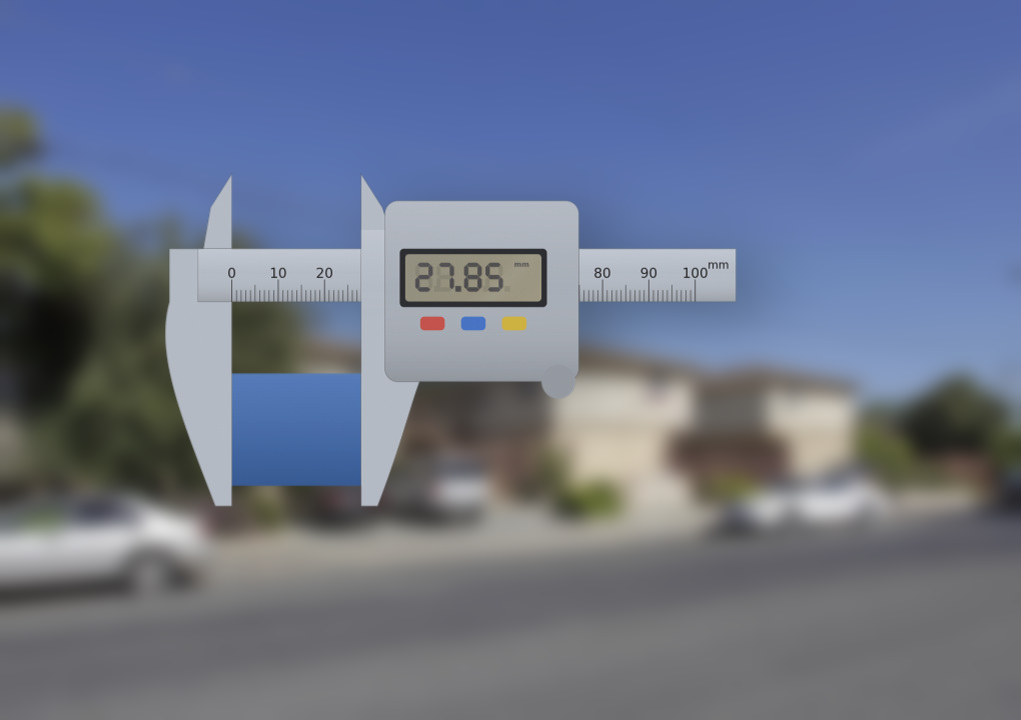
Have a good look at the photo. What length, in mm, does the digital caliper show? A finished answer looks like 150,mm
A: 27.85,mm
